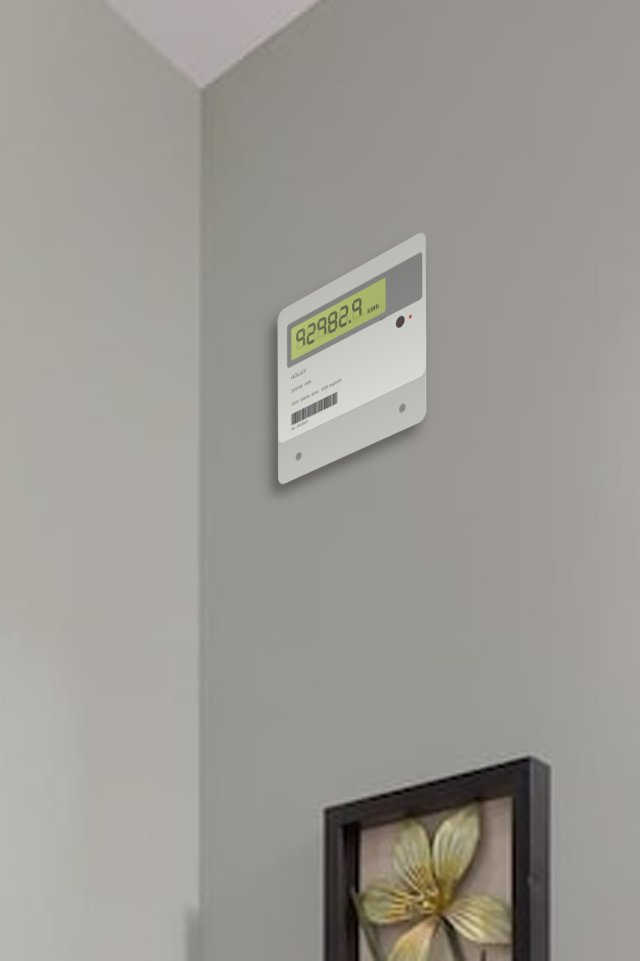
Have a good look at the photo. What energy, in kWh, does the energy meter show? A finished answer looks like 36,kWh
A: 92982.9,kWh
